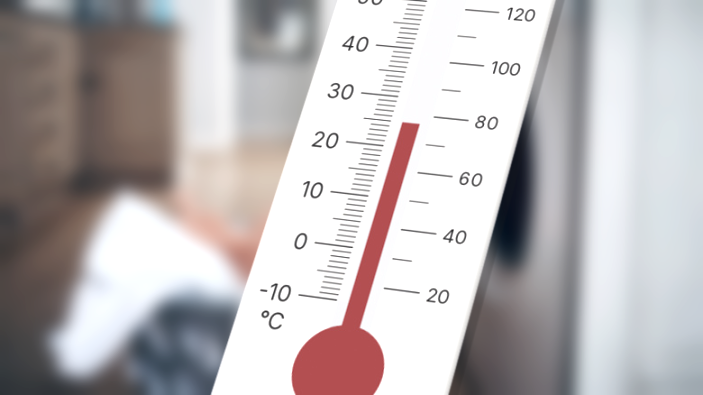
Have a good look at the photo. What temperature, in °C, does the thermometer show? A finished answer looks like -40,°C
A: 25,°C
